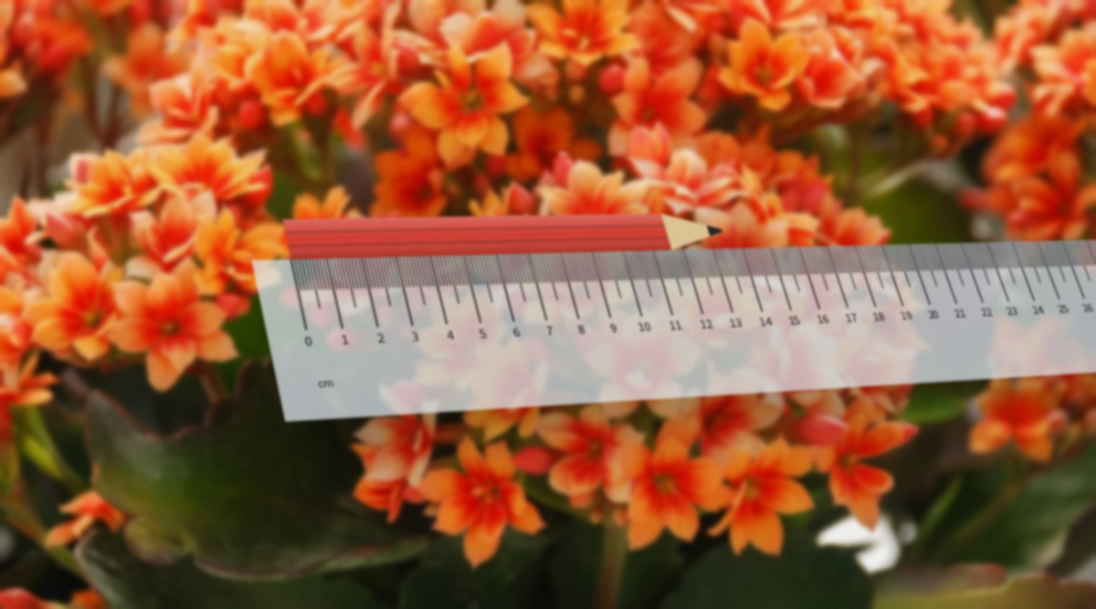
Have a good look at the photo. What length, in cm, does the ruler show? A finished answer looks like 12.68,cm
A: 13.5,cm
